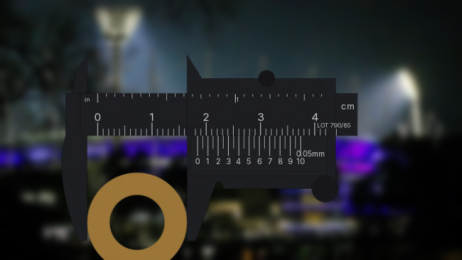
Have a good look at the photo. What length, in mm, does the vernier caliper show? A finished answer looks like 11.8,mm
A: 18.4,mm
